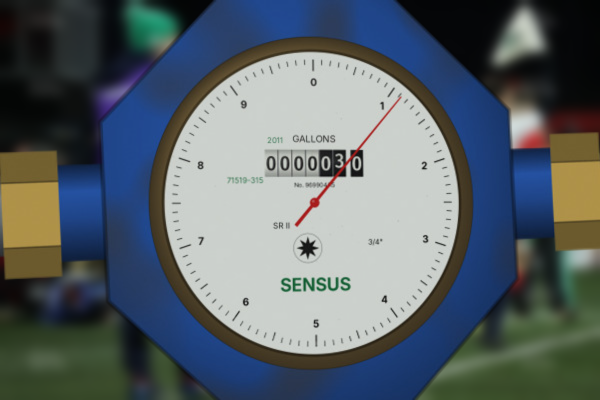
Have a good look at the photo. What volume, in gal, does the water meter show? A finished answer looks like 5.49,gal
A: 31.1,gal
